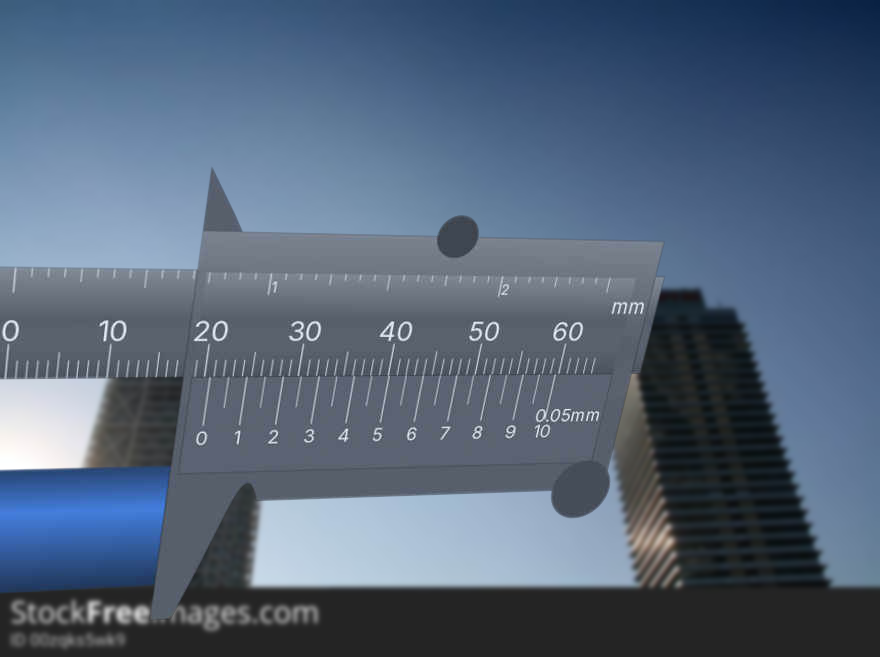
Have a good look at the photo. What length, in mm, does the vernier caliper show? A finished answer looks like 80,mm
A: 20.6,mm
